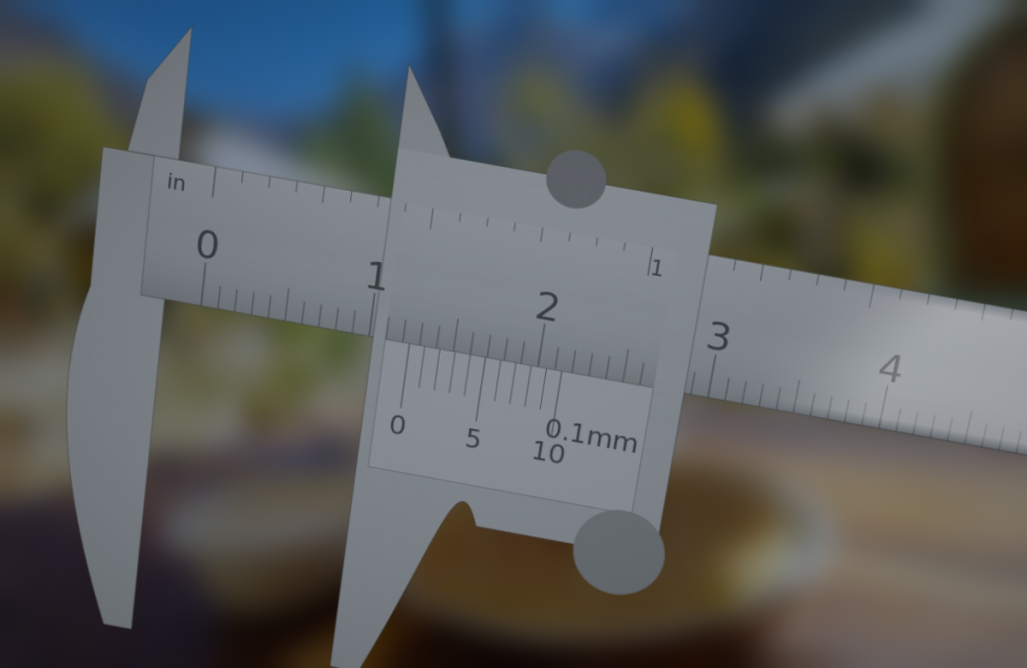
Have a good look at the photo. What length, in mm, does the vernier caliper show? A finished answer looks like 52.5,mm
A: 12.4,mm
